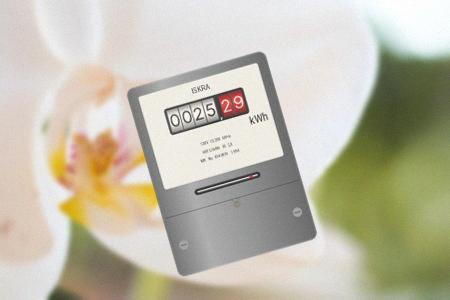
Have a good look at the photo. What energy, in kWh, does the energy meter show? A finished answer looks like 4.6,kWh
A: 25.29,kWh
